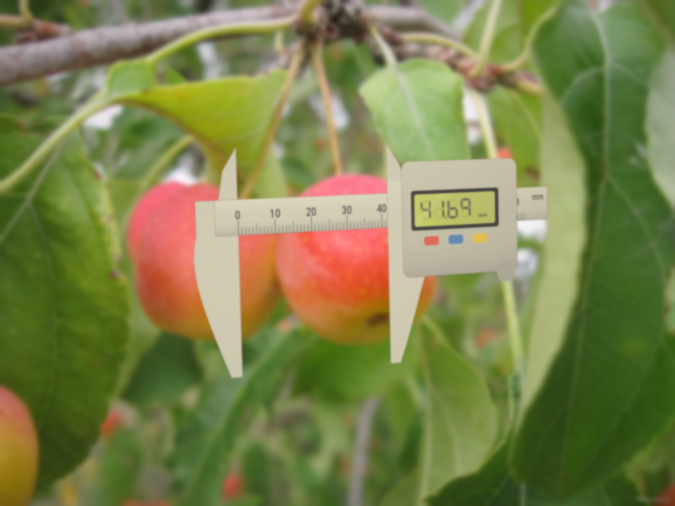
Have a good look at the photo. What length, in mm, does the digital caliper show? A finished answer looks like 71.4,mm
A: 41.69,mm
